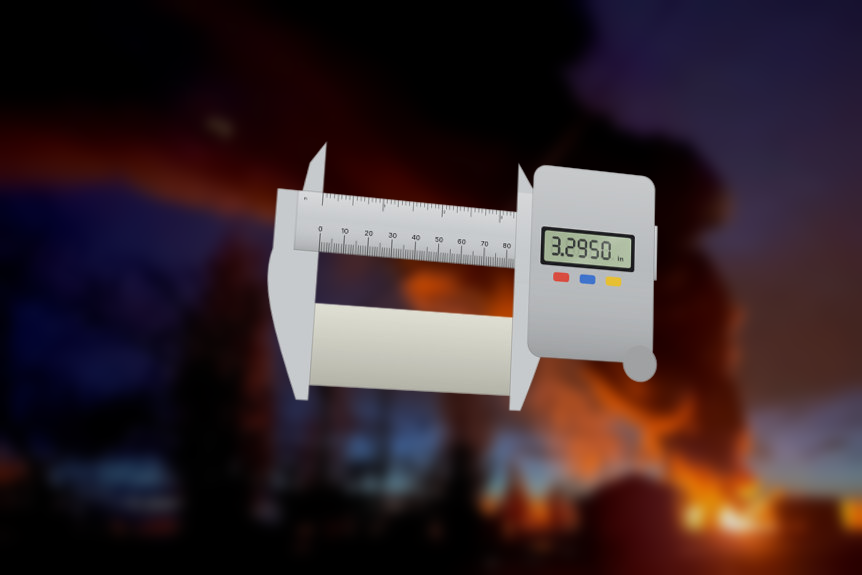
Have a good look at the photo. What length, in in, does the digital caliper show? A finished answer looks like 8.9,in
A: 3.2950,in
